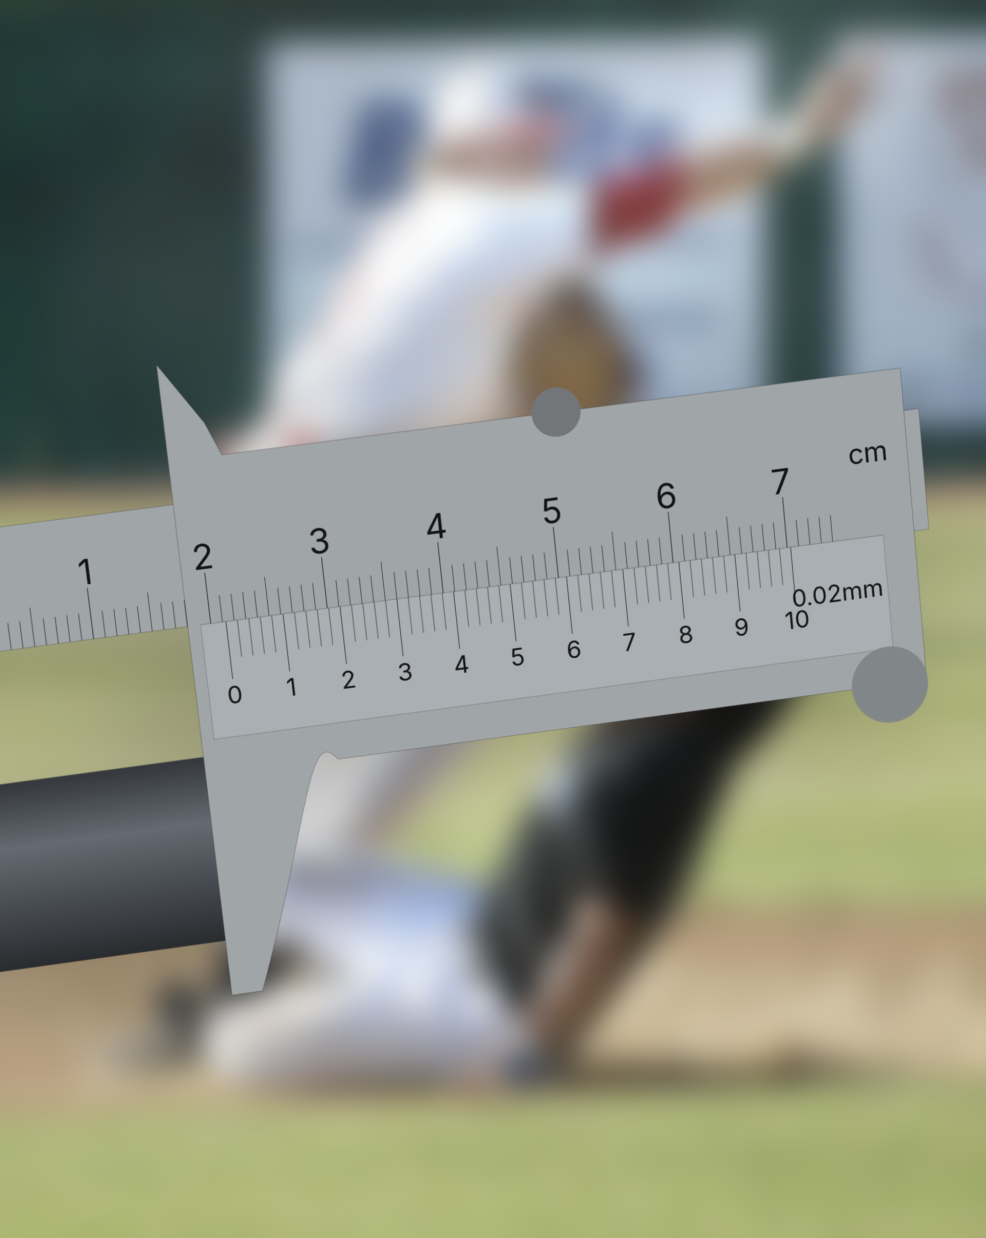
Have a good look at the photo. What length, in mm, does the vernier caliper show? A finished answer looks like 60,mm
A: 21.3,mm
